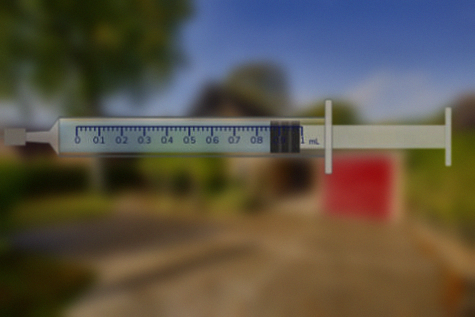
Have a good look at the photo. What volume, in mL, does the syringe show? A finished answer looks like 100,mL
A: 0.86,mL
